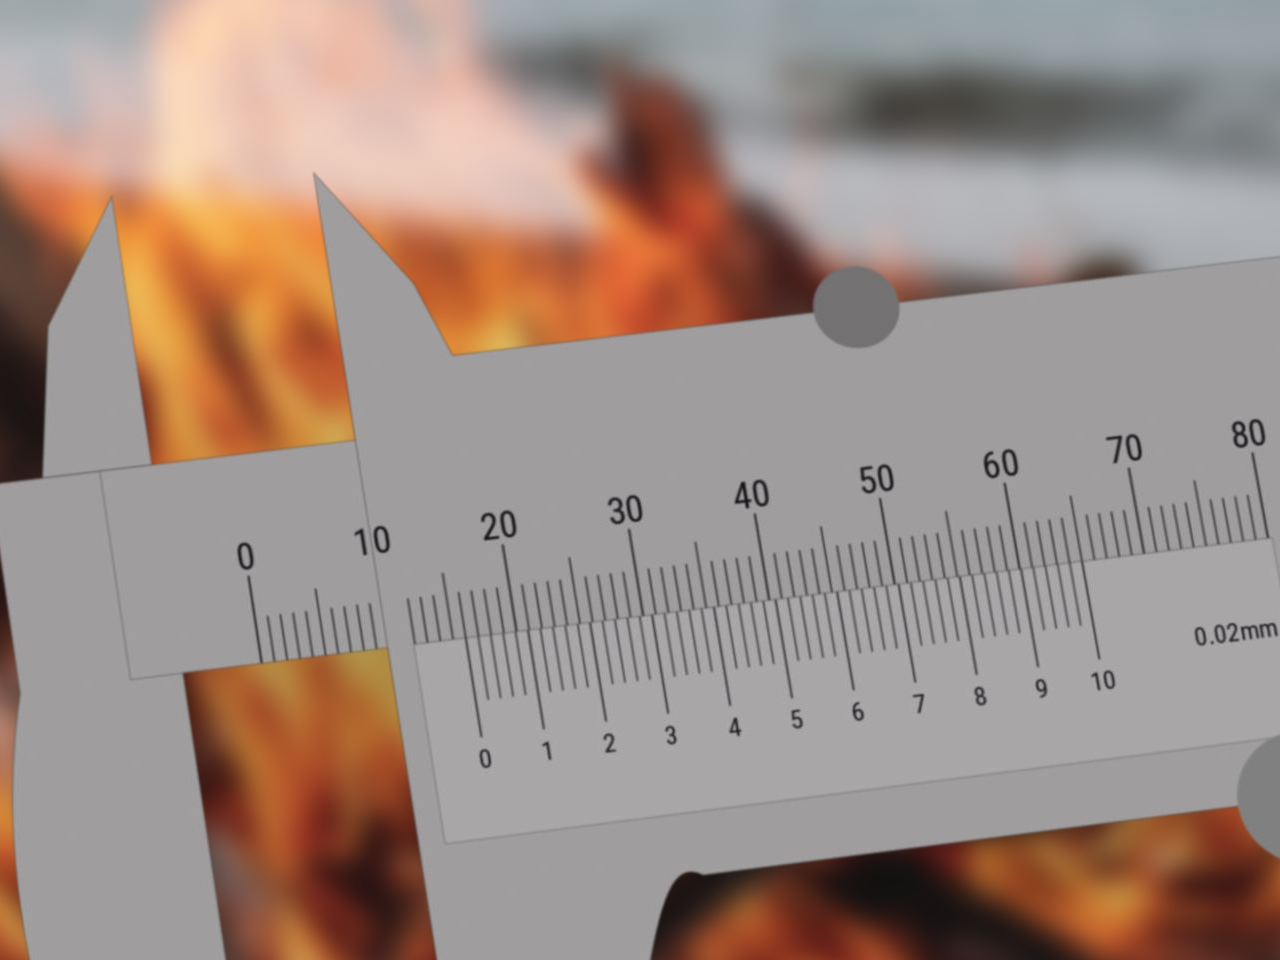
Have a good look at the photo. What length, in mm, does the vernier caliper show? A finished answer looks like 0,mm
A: 16.0,mm
